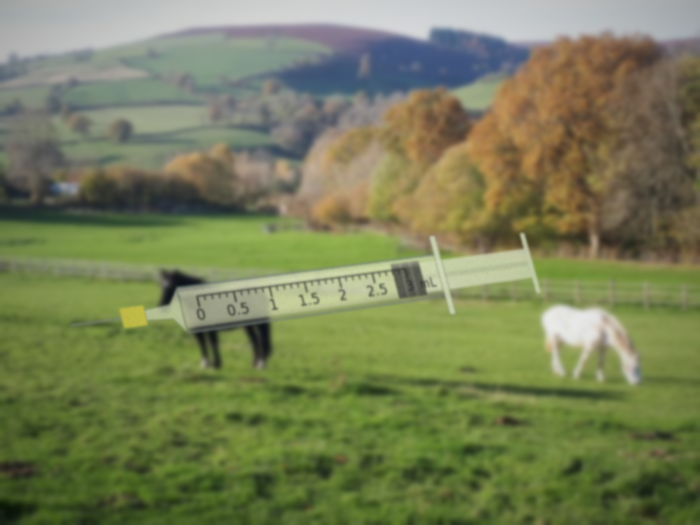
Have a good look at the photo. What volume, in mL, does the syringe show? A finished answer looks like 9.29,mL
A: 2.8,mL
